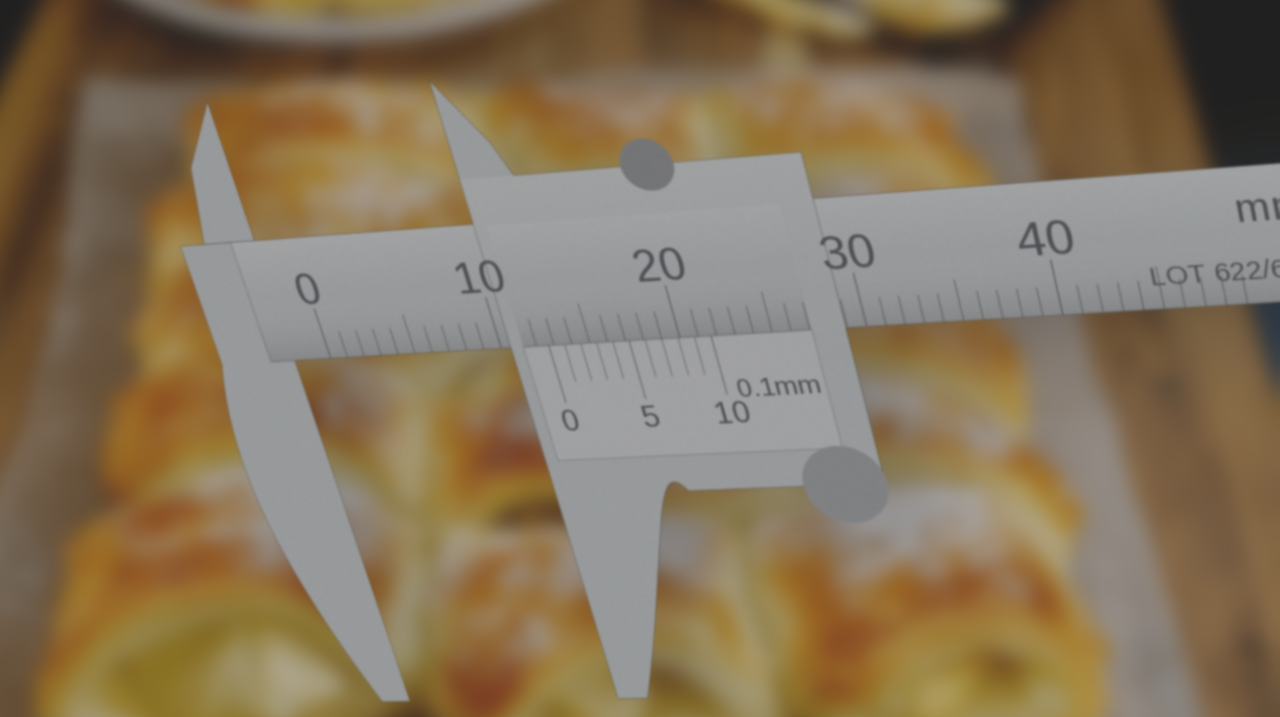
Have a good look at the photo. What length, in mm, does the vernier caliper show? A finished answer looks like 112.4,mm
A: 12.7,mm
